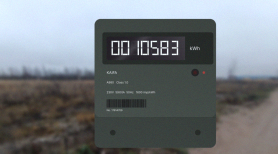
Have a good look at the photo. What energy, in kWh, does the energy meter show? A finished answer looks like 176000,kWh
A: 10583,kWh
